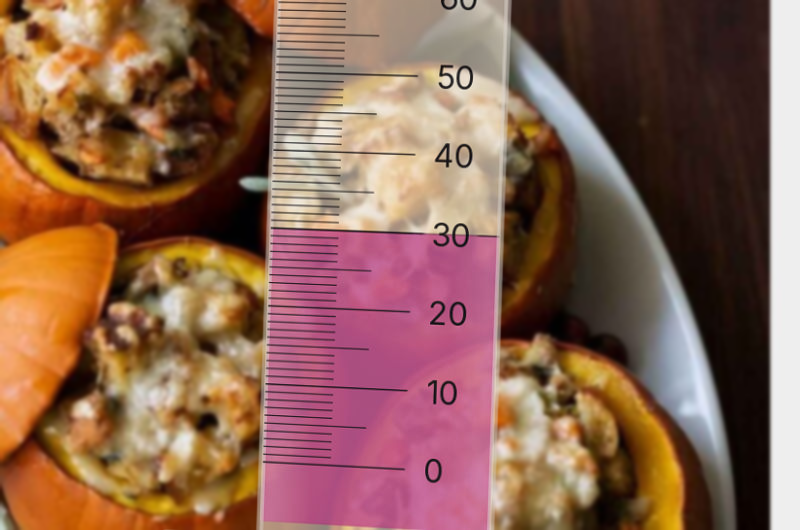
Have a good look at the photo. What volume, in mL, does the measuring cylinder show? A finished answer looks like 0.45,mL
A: 30,mL
